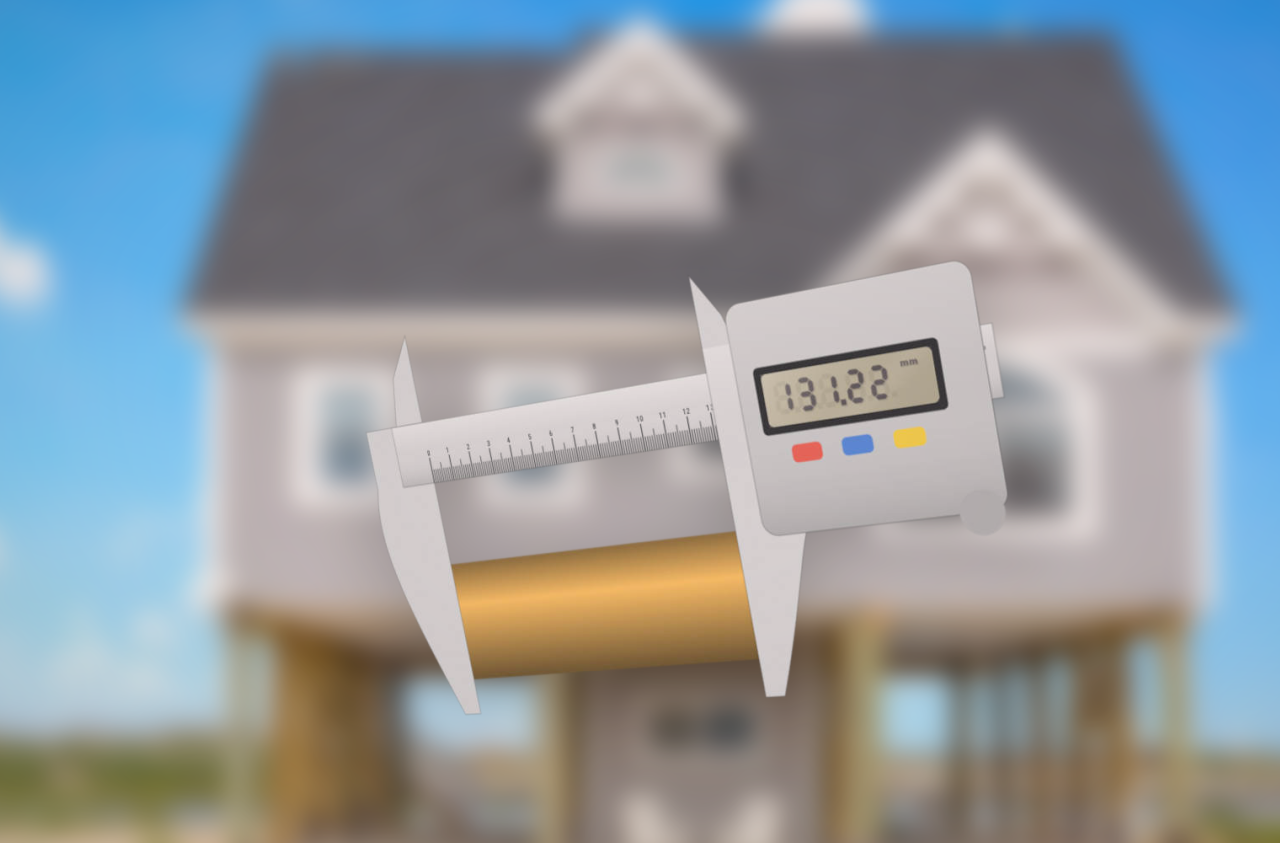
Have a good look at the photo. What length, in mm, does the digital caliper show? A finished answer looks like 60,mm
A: 131.22,mm
